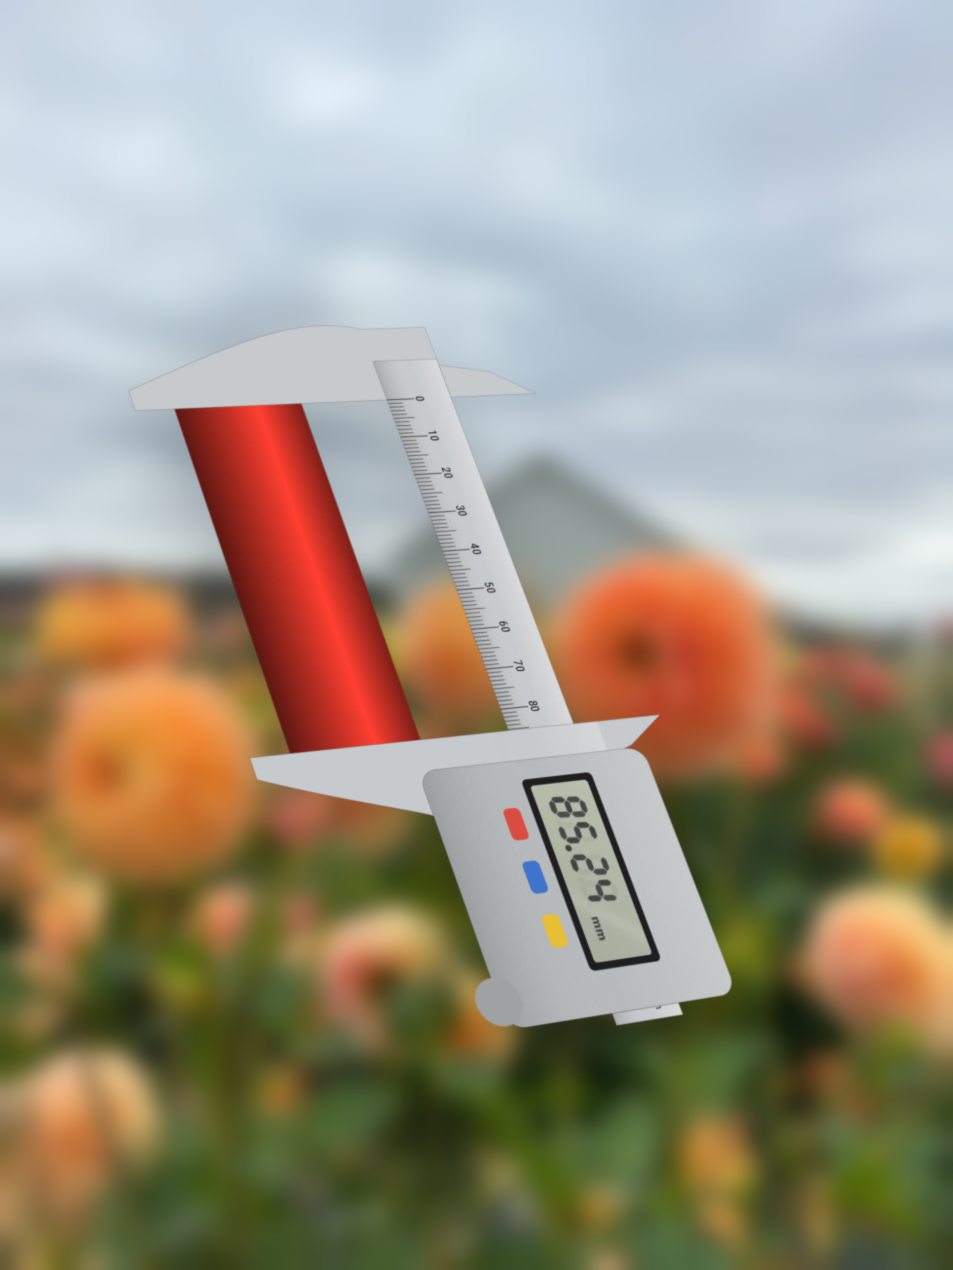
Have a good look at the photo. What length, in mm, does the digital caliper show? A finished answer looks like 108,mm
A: 85.24,mm
